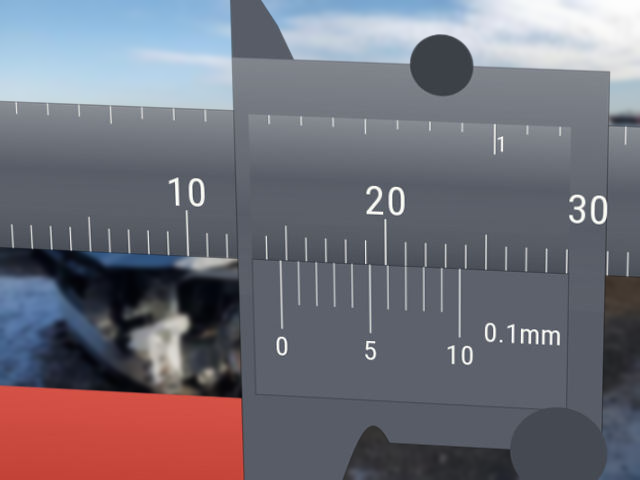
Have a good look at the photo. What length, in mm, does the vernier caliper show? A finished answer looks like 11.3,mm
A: 14.7,mm
